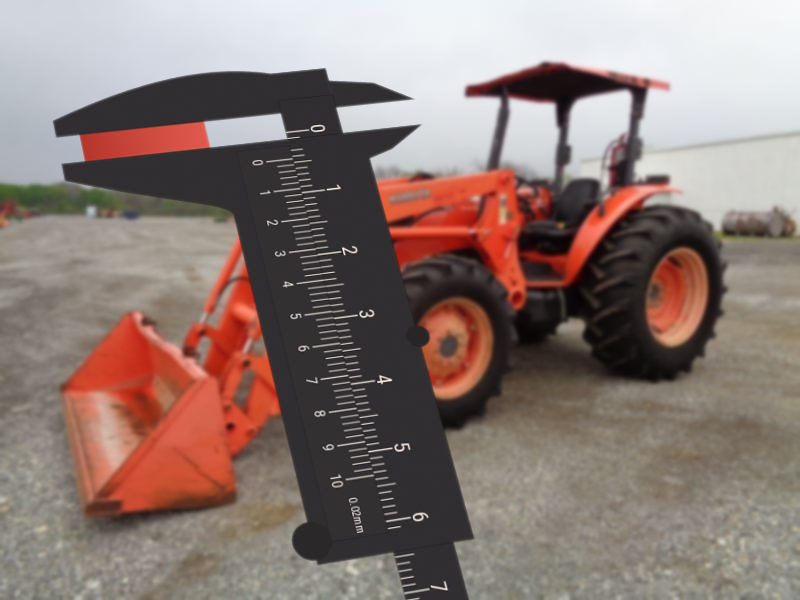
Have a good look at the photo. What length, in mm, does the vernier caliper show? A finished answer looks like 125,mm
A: 4.4,mm
